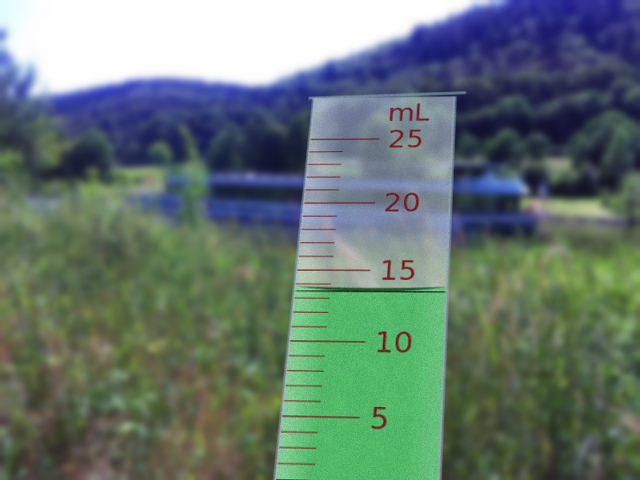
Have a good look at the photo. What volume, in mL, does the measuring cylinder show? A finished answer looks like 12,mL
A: 13.5,mL
